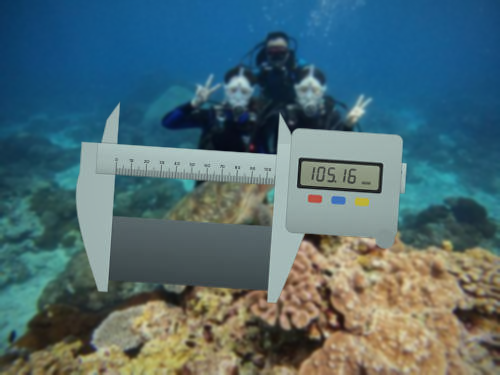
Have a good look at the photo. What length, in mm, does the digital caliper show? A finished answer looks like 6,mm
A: 105.16,mm
